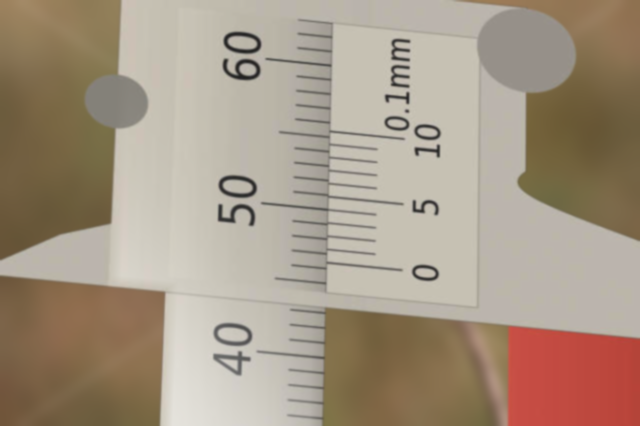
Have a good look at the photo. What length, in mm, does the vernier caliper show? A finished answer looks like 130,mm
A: 46.4,mm
